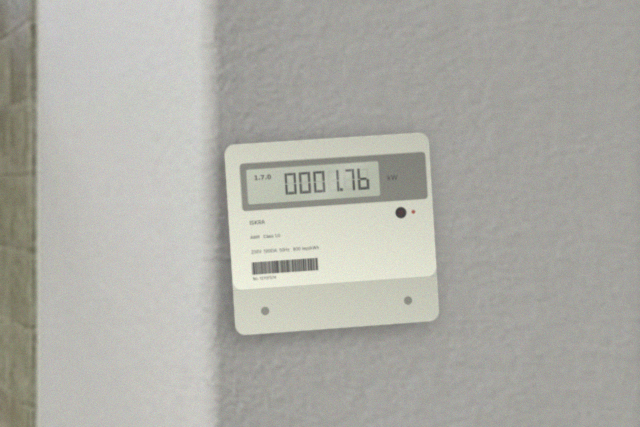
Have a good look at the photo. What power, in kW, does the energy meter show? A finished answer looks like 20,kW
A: 1.76,kW
